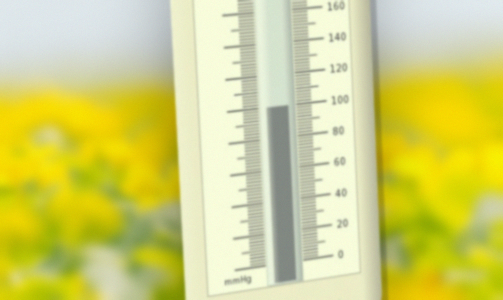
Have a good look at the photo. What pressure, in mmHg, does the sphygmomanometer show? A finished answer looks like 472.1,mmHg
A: 100,mmHg
